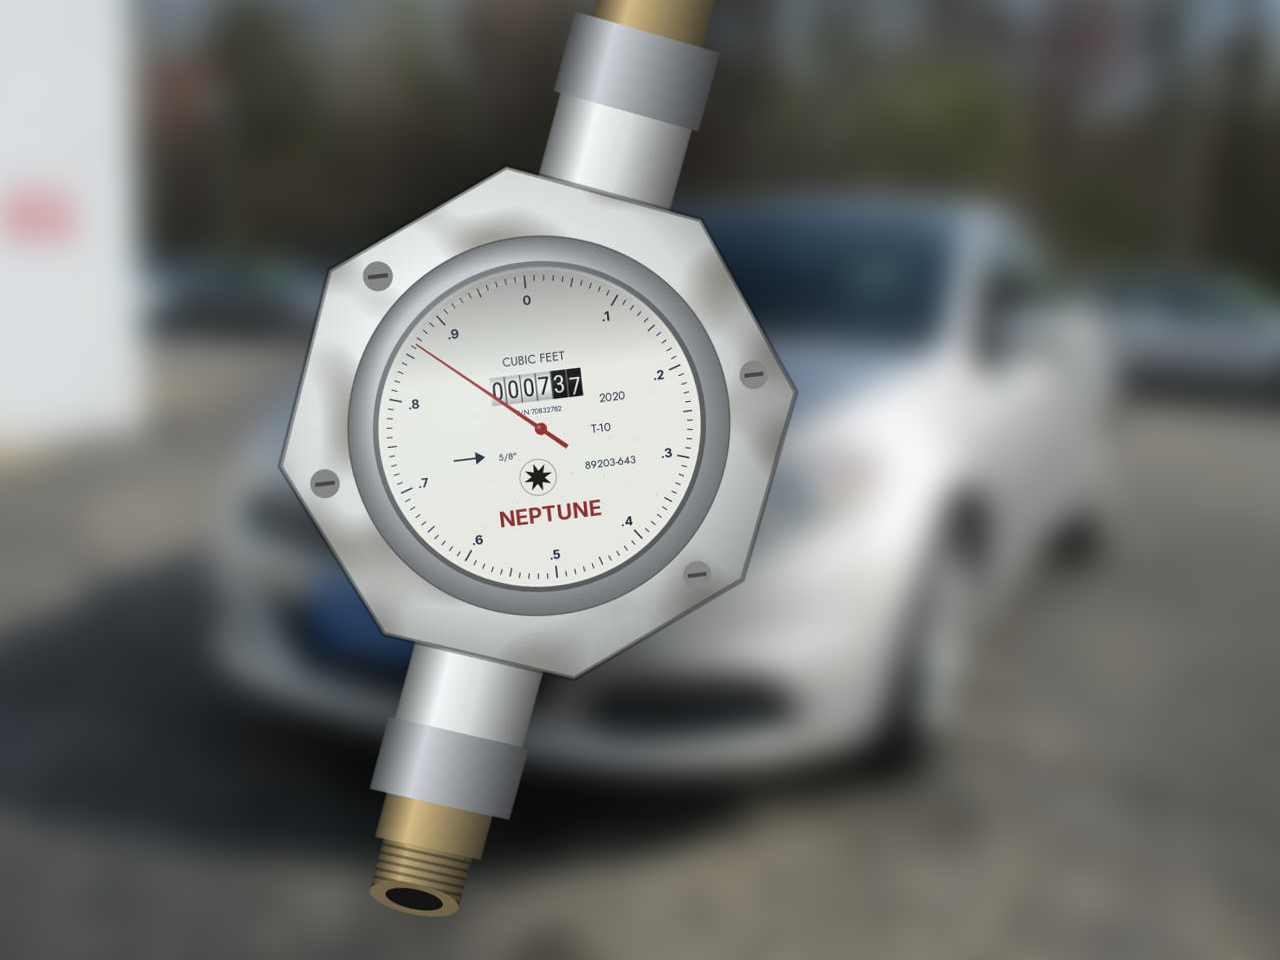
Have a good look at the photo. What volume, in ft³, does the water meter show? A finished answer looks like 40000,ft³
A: 736.86,ft³
